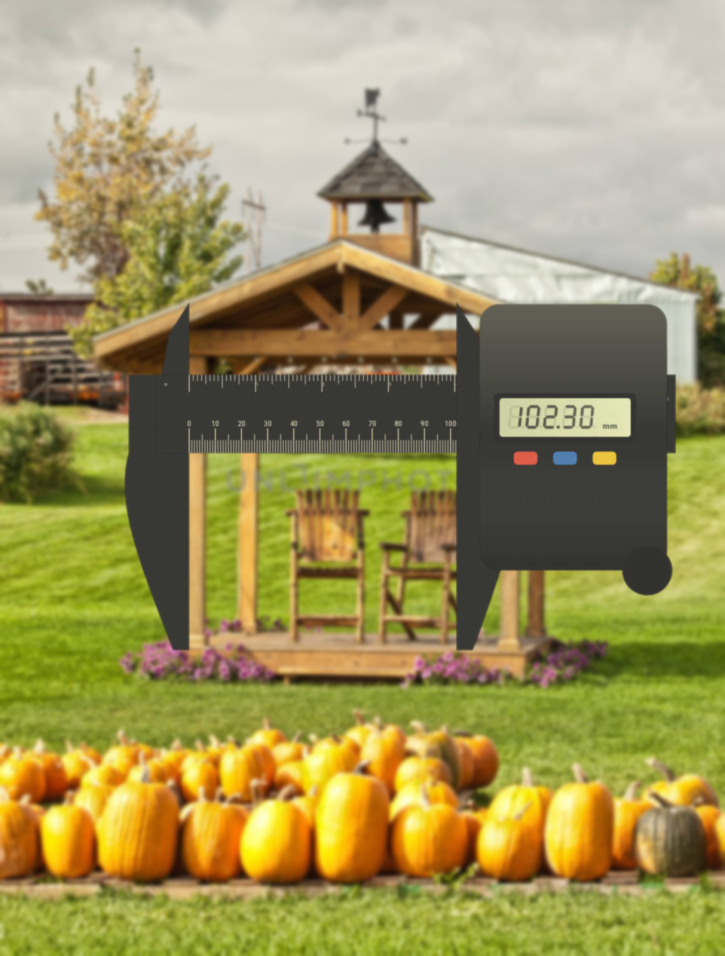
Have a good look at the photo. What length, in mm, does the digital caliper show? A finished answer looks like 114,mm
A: 102.30,mm
